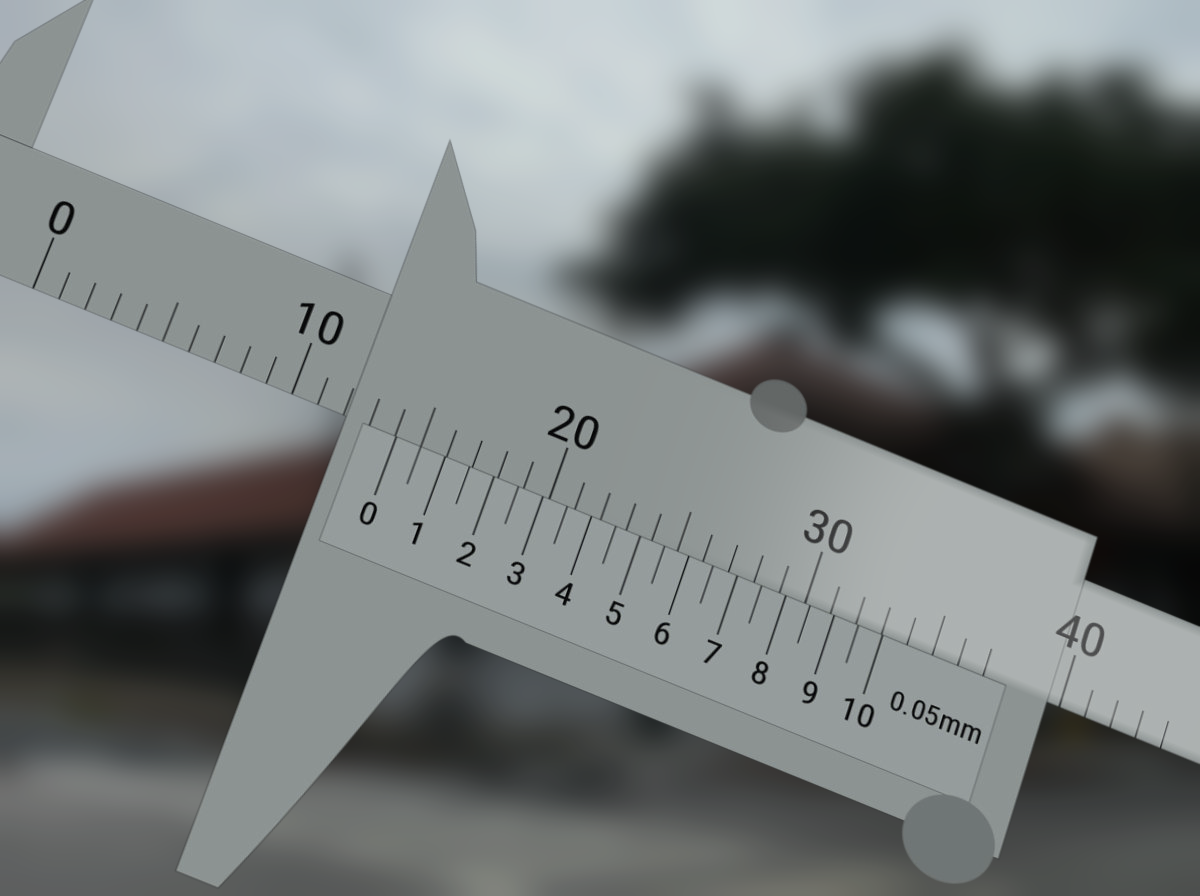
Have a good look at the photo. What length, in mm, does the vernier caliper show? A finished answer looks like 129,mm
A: 14.05,mm
